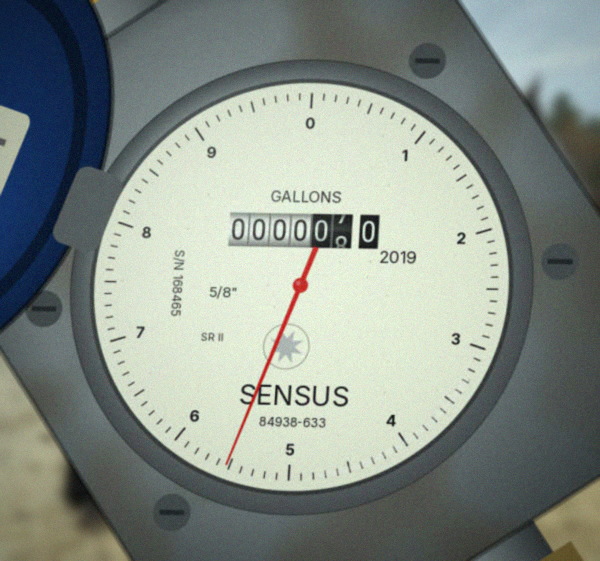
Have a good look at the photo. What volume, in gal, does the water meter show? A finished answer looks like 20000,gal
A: 75.5,gal
